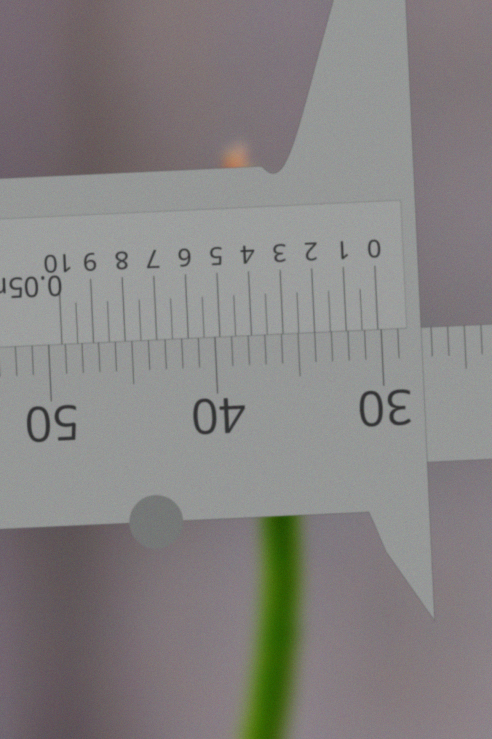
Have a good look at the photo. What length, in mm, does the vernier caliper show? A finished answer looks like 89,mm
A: 30.2,mm
